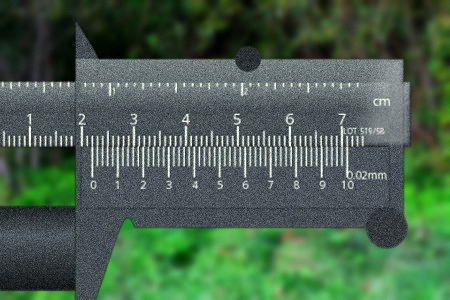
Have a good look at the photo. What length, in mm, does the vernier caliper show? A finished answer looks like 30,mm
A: 22.0,mm
